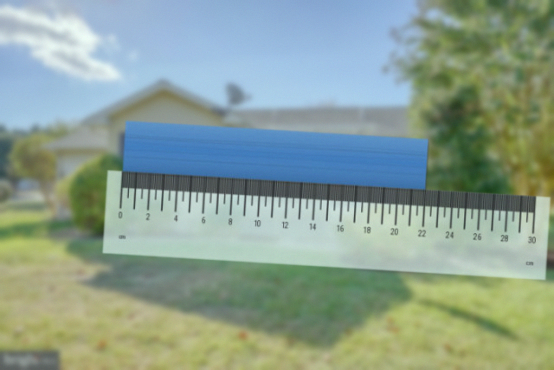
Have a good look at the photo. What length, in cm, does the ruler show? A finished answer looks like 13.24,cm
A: 22,cm
